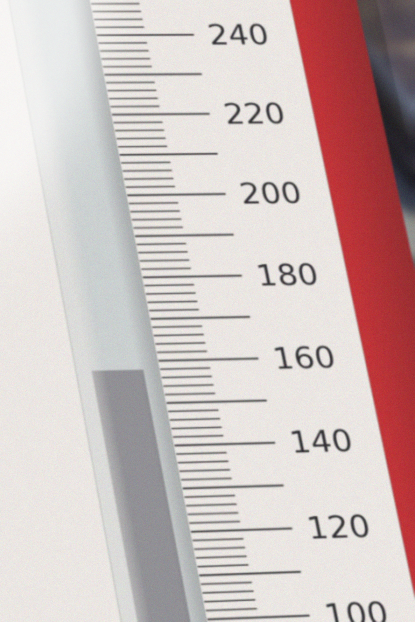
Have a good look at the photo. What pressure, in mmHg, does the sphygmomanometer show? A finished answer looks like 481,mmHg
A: 158,mmHg
